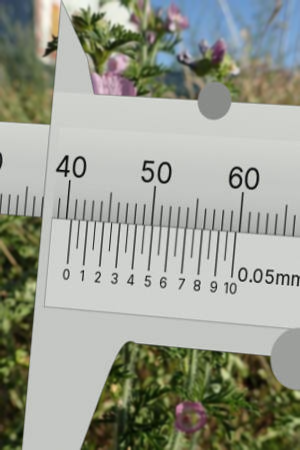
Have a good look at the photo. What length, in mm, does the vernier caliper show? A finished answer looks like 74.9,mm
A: 40.6,mm
